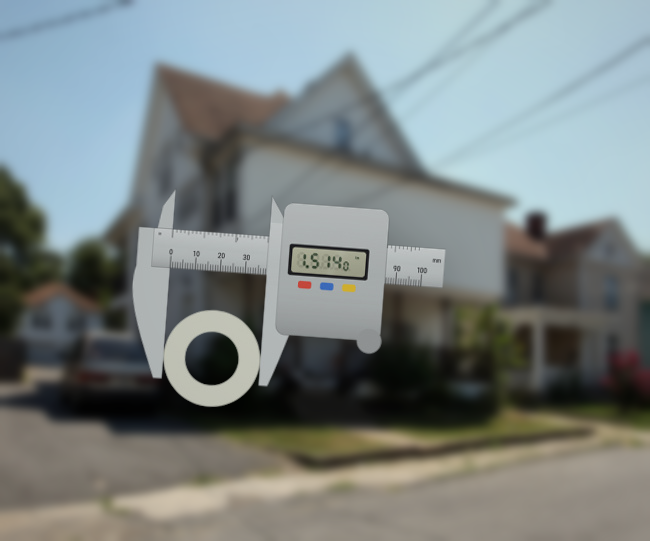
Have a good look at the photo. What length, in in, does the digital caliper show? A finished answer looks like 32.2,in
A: 1.5140,in
